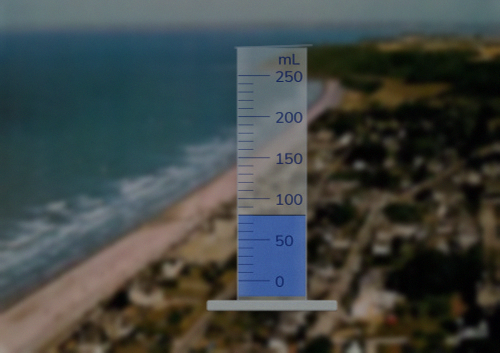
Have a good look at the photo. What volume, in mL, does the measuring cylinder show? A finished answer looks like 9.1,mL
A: 80,mL
